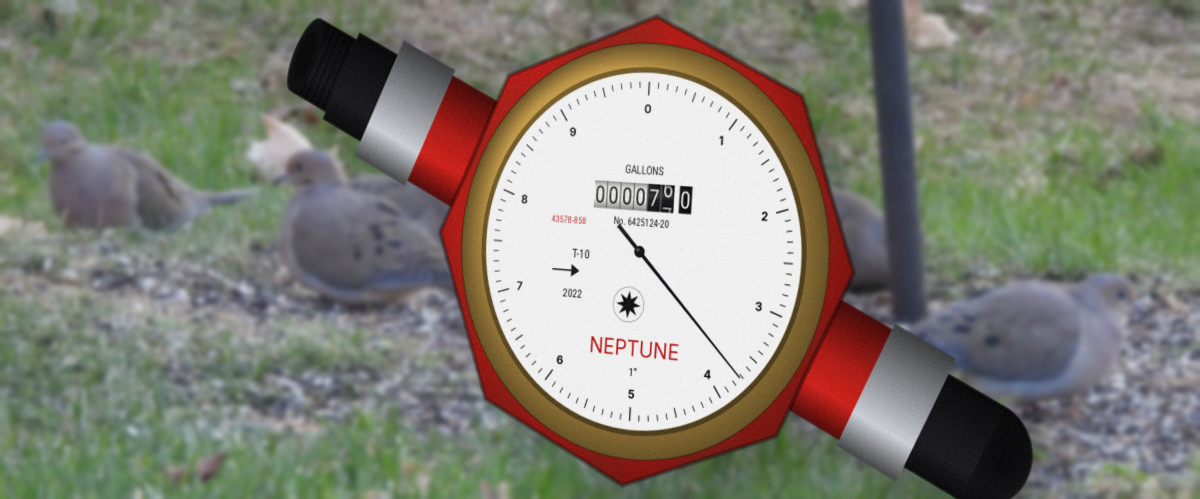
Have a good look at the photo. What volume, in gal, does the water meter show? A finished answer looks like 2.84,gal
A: 763.7,gal
